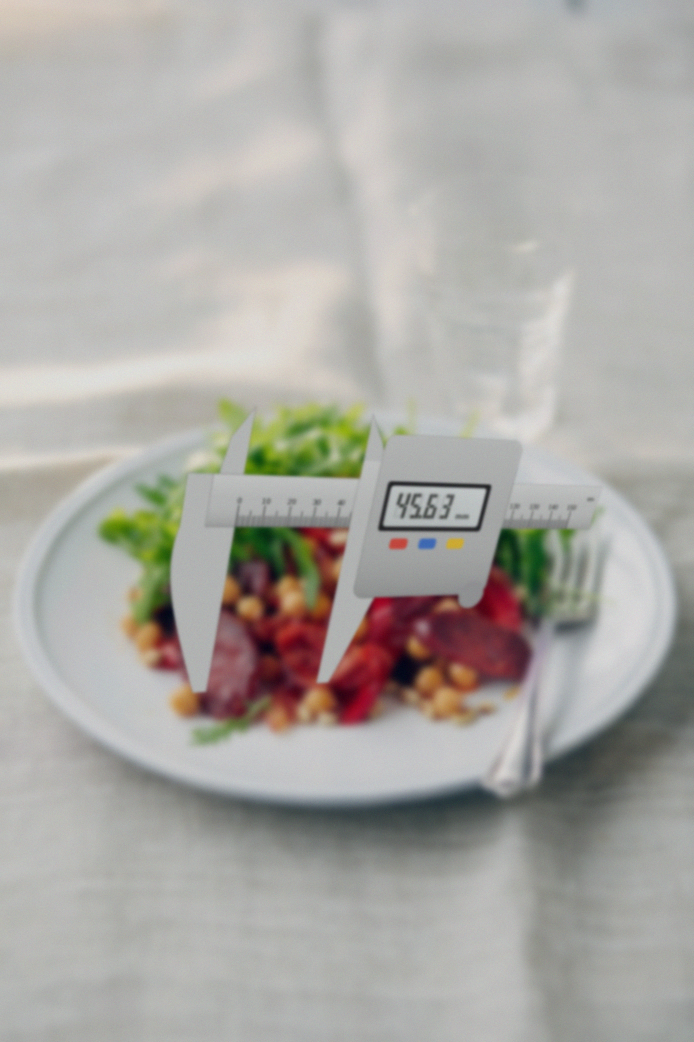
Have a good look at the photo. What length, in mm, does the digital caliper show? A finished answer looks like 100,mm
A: 45.63,mm
